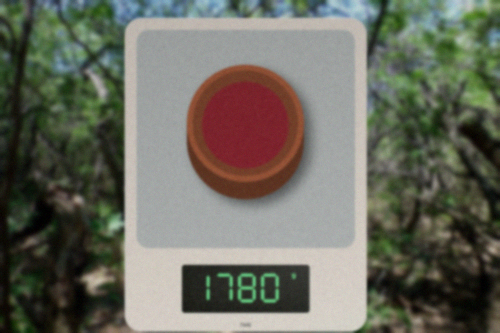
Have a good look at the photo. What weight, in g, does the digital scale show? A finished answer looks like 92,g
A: 1780,g
